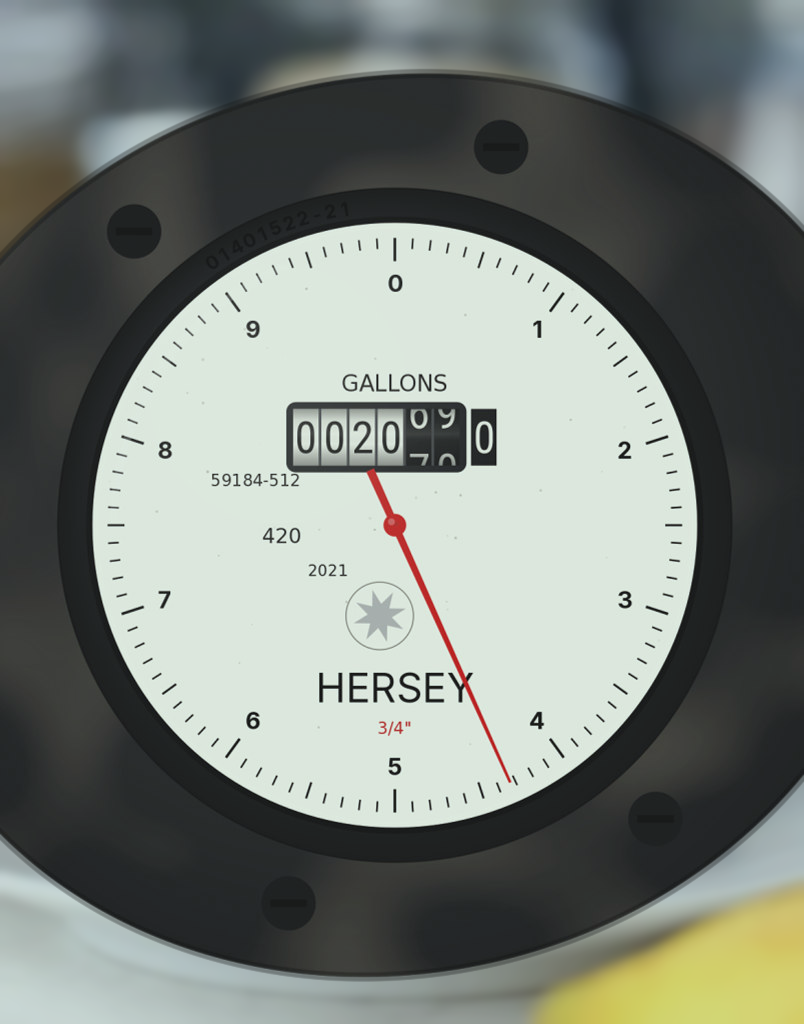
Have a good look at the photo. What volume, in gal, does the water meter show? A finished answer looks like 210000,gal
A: 20694.3,gal
